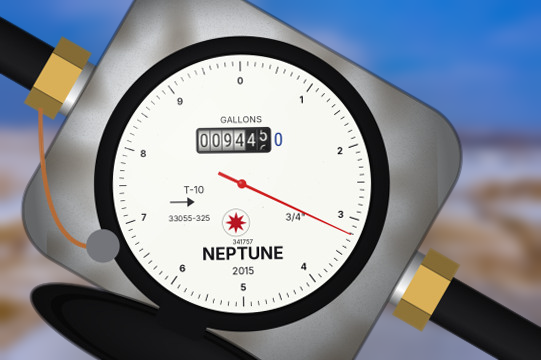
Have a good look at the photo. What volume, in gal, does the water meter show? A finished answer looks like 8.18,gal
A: 94453.2,gal
